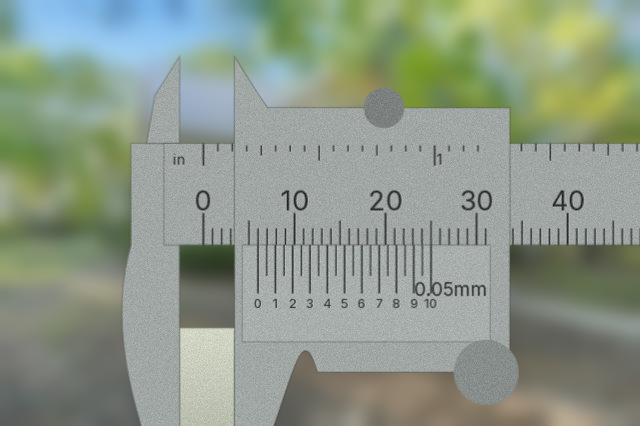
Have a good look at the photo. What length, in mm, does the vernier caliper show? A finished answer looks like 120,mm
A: 6.0,mm
